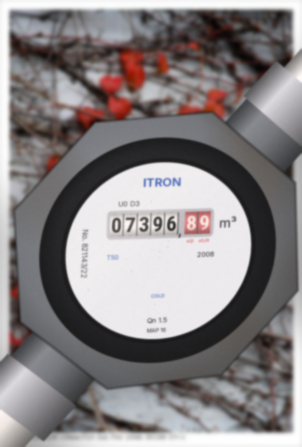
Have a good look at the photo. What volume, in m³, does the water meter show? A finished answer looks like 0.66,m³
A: 7396.89,m³
